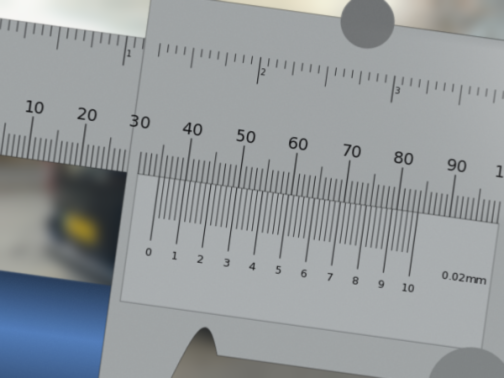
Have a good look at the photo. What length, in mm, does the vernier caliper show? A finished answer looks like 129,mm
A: 35.0,mm
